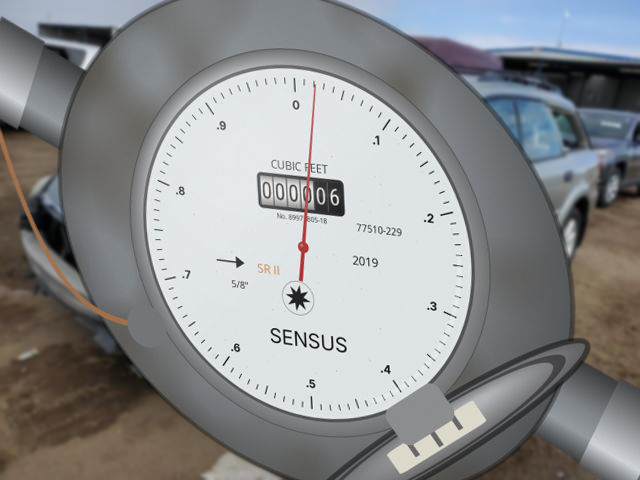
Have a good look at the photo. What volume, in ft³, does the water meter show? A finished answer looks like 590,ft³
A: 6.02,ft³
